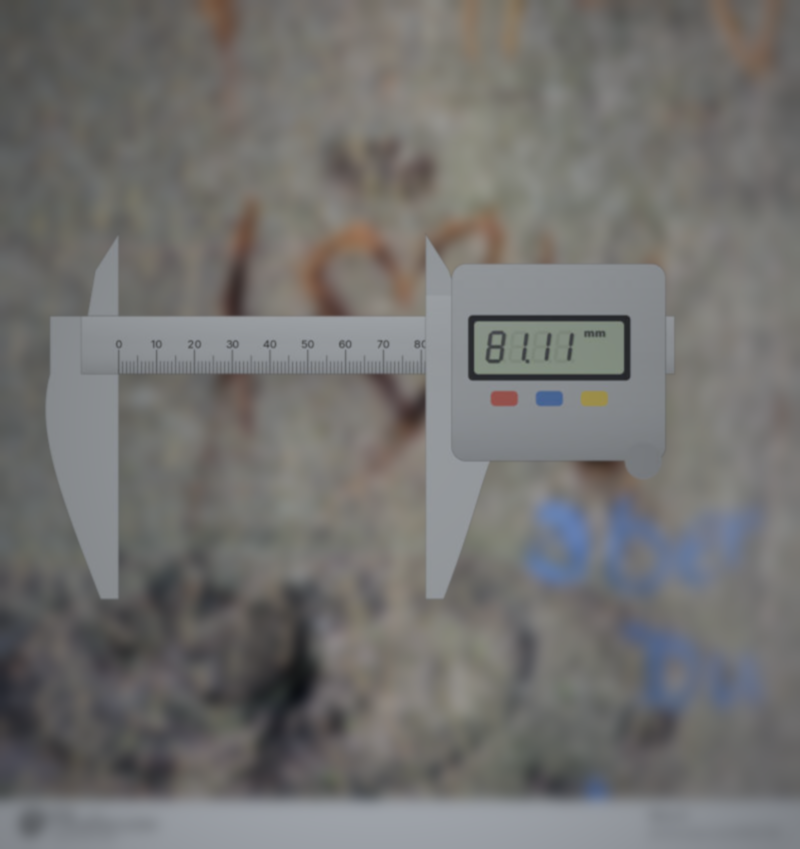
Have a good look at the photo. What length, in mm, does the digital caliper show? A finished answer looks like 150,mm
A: 81.11,mm
